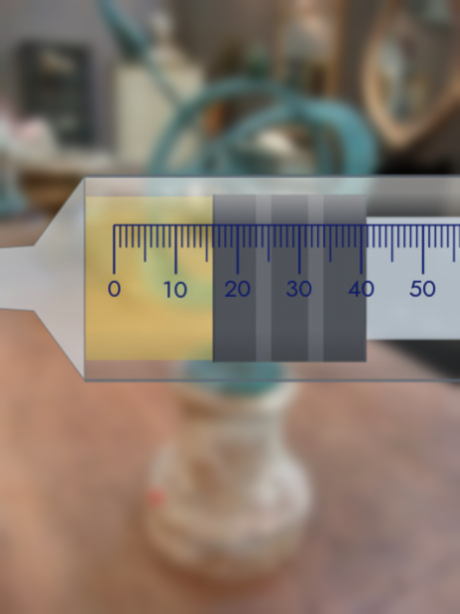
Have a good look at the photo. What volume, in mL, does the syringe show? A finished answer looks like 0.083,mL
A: 16,mL
